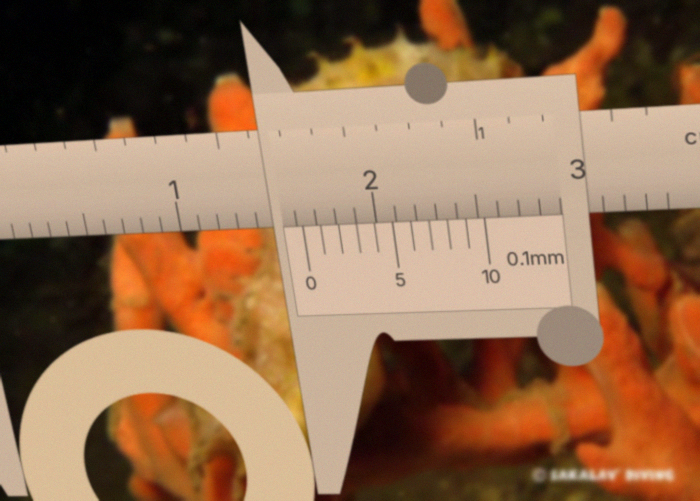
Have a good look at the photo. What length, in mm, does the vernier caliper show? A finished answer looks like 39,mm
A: 16.3,mm
